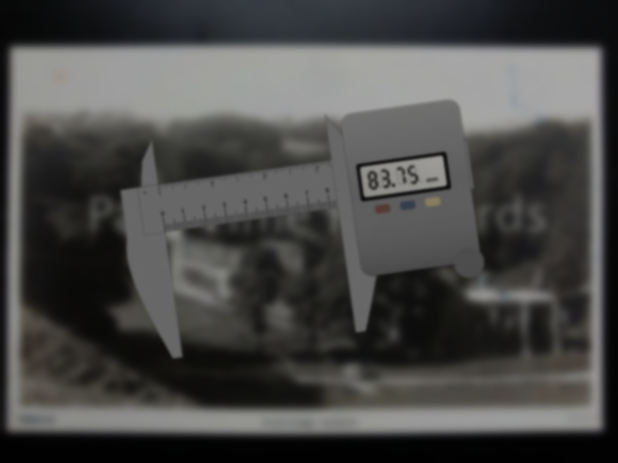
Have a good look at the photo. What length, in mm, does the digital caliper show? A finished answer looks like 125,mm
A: 83.75,mm
